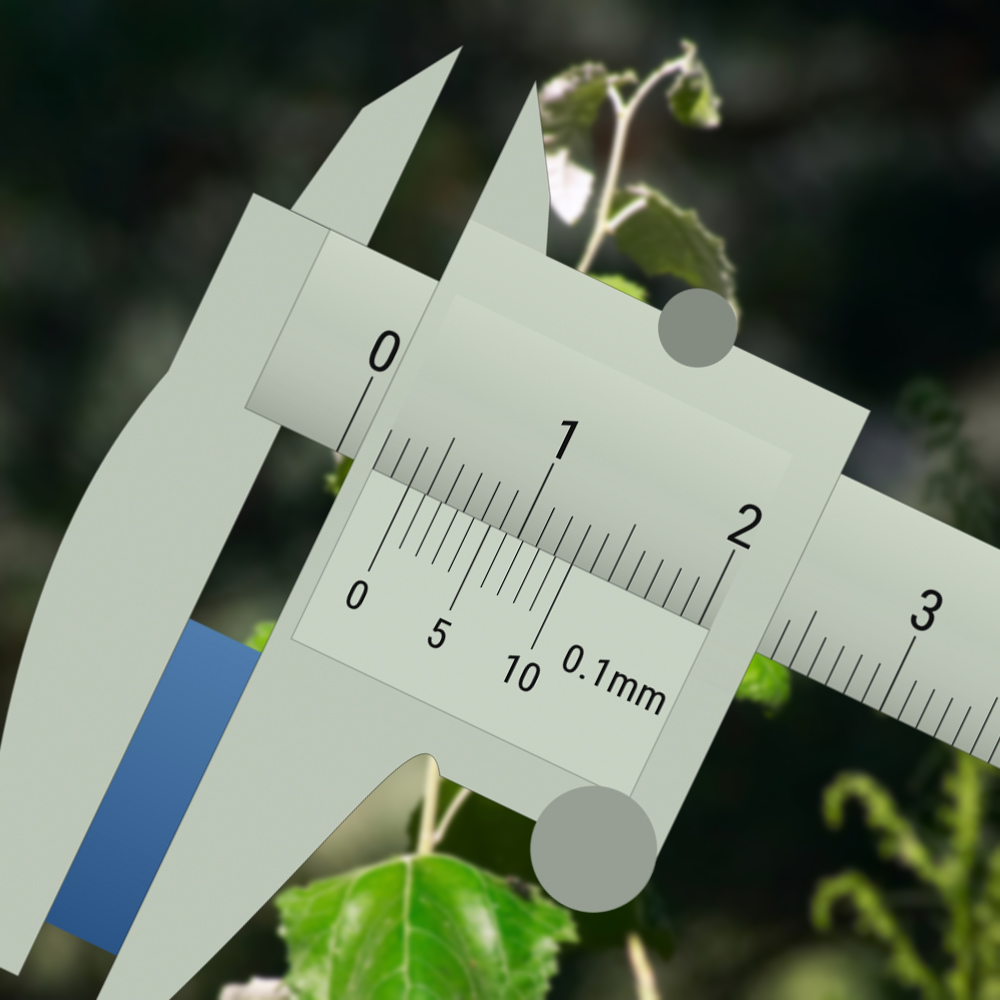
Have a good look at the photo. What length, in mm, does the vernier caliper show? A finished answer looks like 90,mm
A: 4.0,mm
